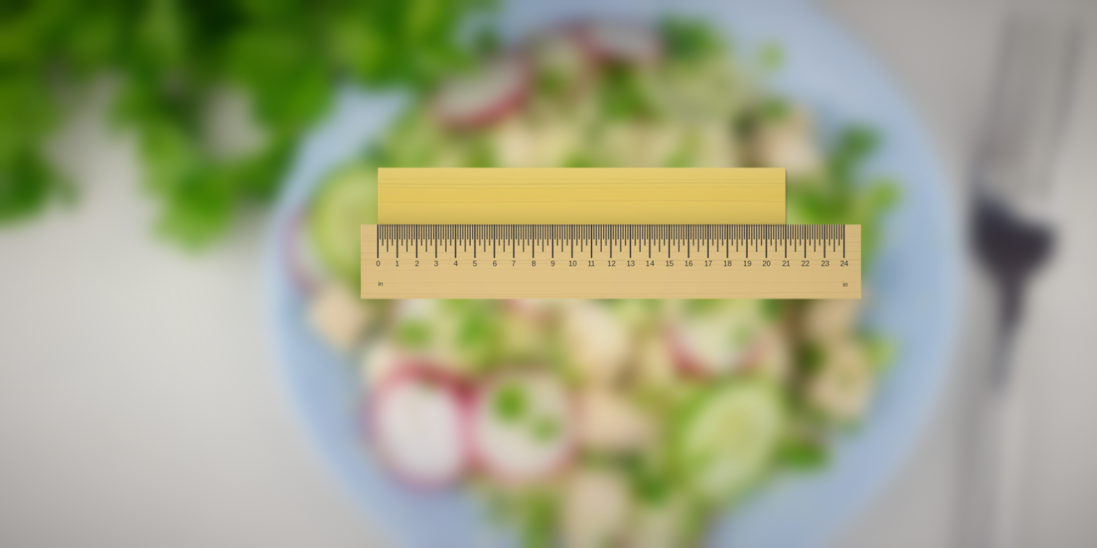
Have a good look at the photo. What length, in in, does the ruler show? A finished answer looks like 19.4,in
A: 21,in
